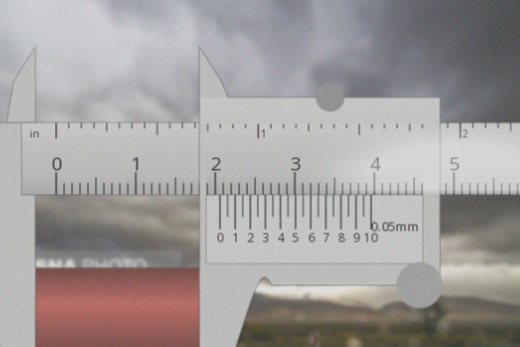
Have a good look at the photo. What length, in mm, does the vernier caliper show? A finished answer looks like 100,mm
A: 20.6,mm
